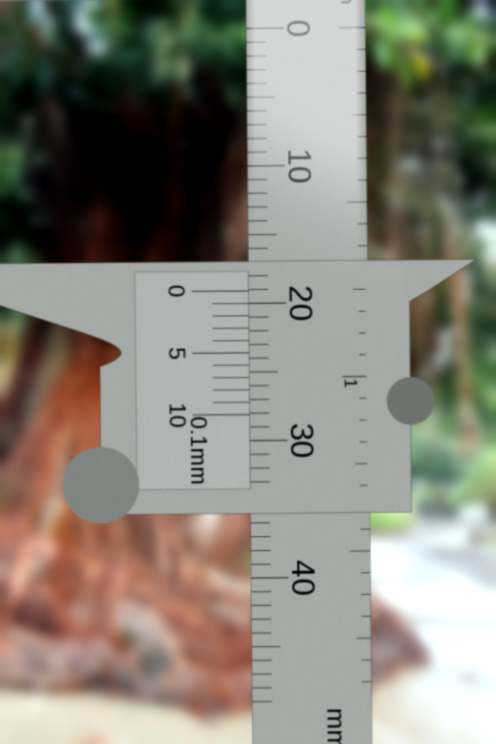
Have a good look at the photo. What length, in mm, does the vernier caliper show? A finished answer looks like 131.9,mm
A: 19.1,mm
